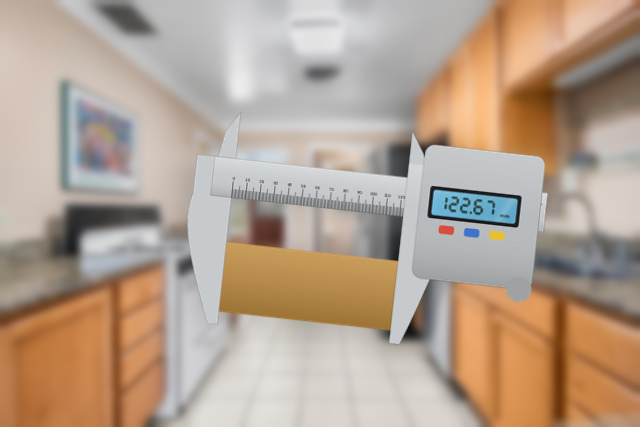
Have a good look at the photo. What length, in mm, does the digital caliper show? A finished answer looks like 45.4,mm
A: 122.67,mm
